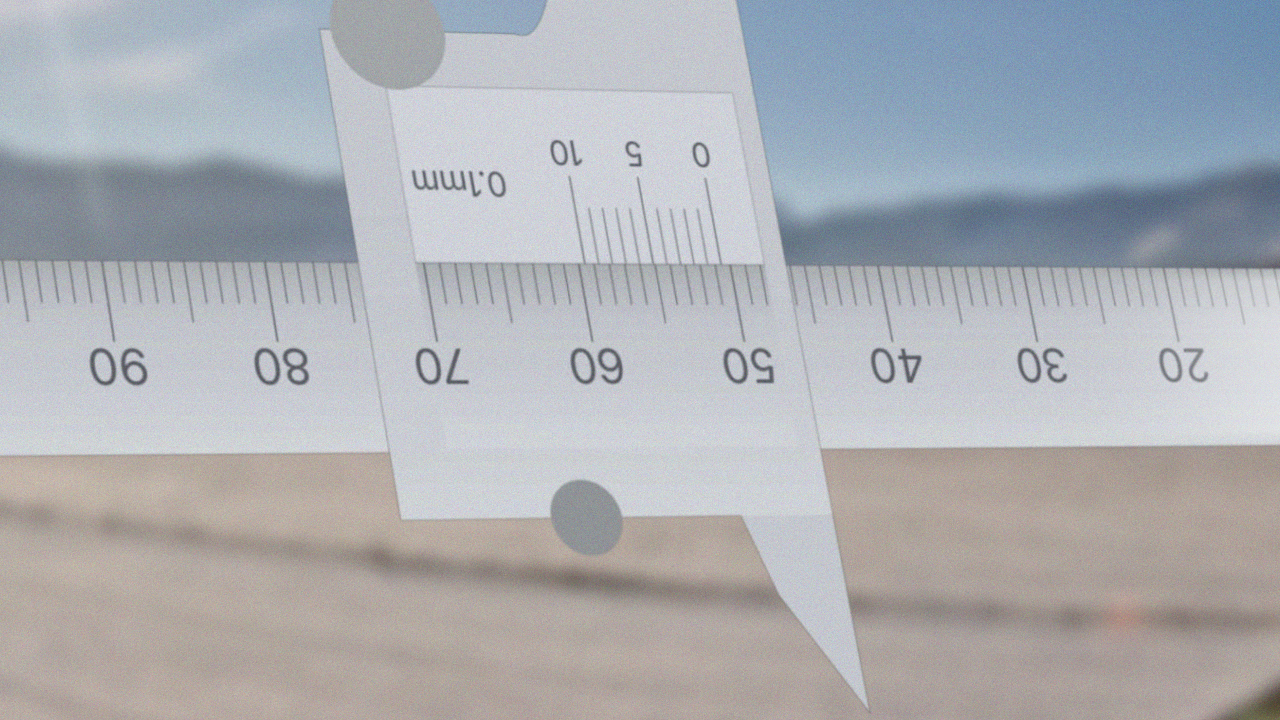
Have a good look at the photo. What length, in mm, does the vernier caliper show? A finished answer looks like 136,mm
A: 50.6,mm
